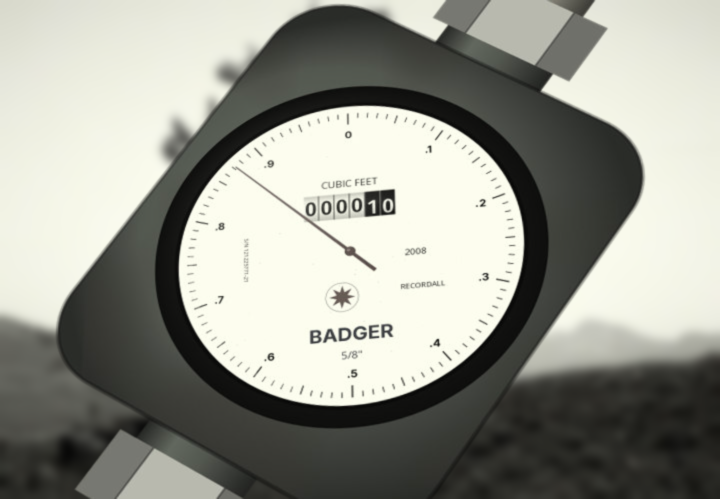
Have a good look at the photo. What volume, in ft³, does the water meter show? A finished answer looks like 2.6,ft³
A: 9.87,ft³
